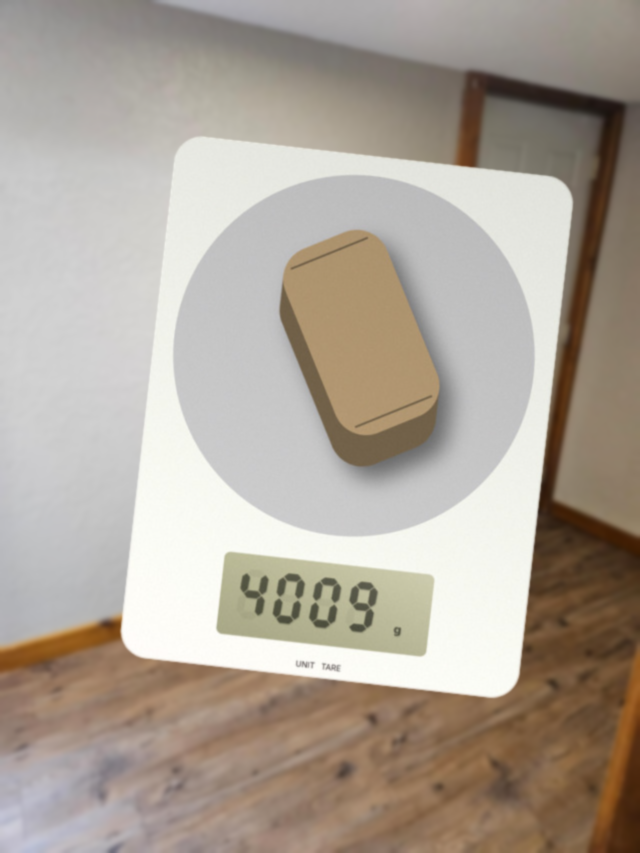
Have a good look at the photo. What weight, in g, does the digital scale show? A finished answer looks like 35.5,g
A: 4009,g
